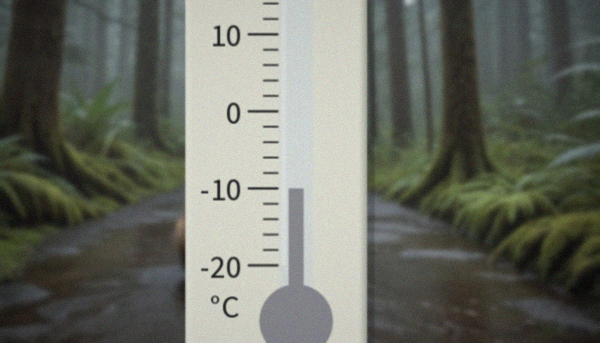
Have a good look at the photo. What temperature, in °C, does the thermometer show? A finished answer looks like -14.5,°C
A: -10,°C
